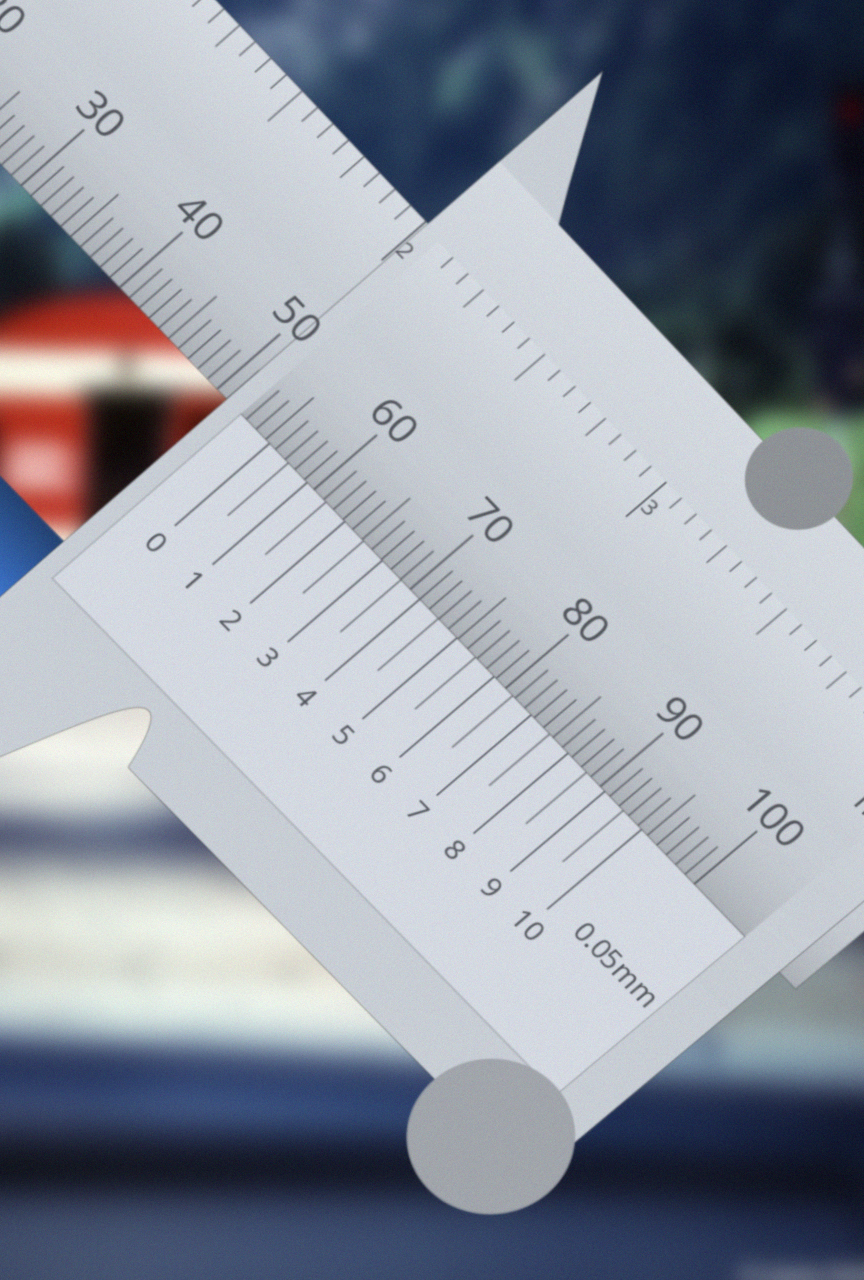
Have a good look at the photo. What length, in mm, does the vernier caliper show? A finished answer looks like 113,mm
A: 55.4,mm
